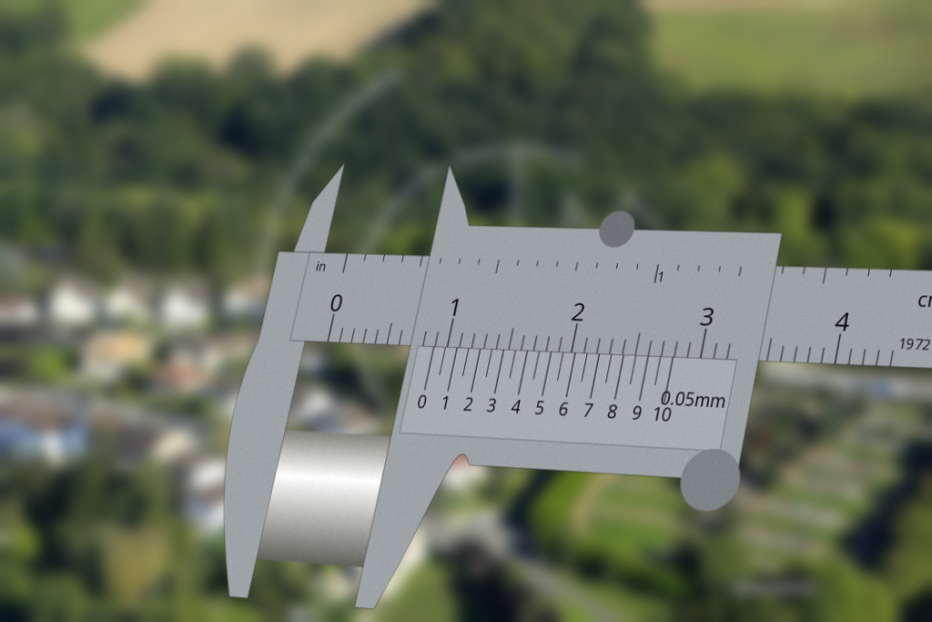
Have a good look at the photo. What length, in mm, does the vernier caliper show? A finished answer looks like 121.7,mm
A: 8.9,mm
